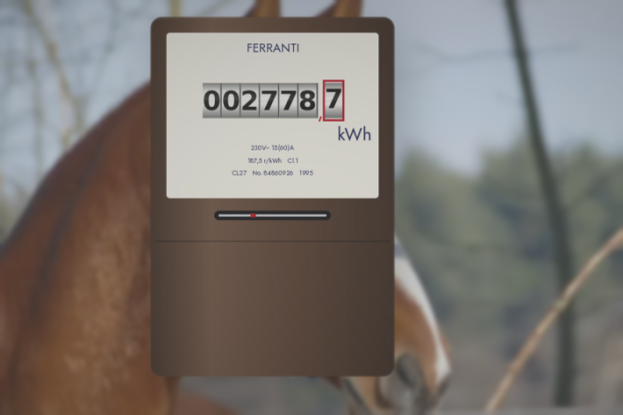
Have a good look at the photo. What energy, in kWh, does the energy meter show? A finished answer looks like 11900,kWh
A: 2778.7,kWh
